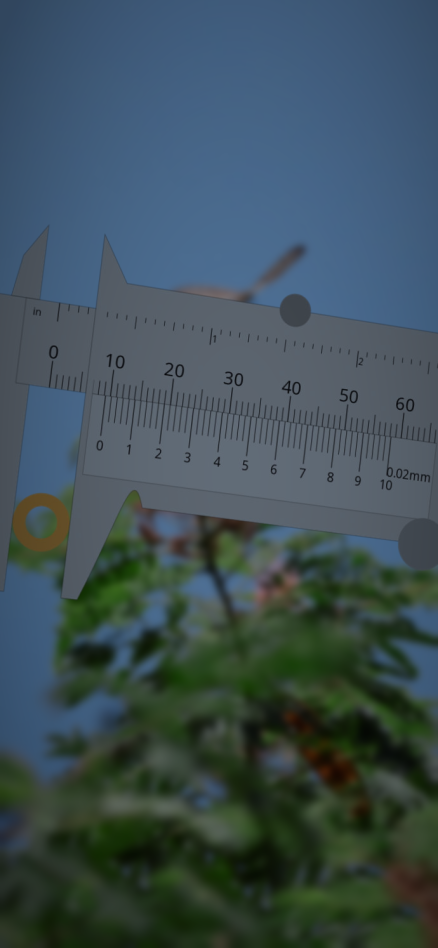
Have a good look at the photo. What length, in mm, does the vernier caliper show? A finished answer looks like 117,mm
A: 9.2,mm
